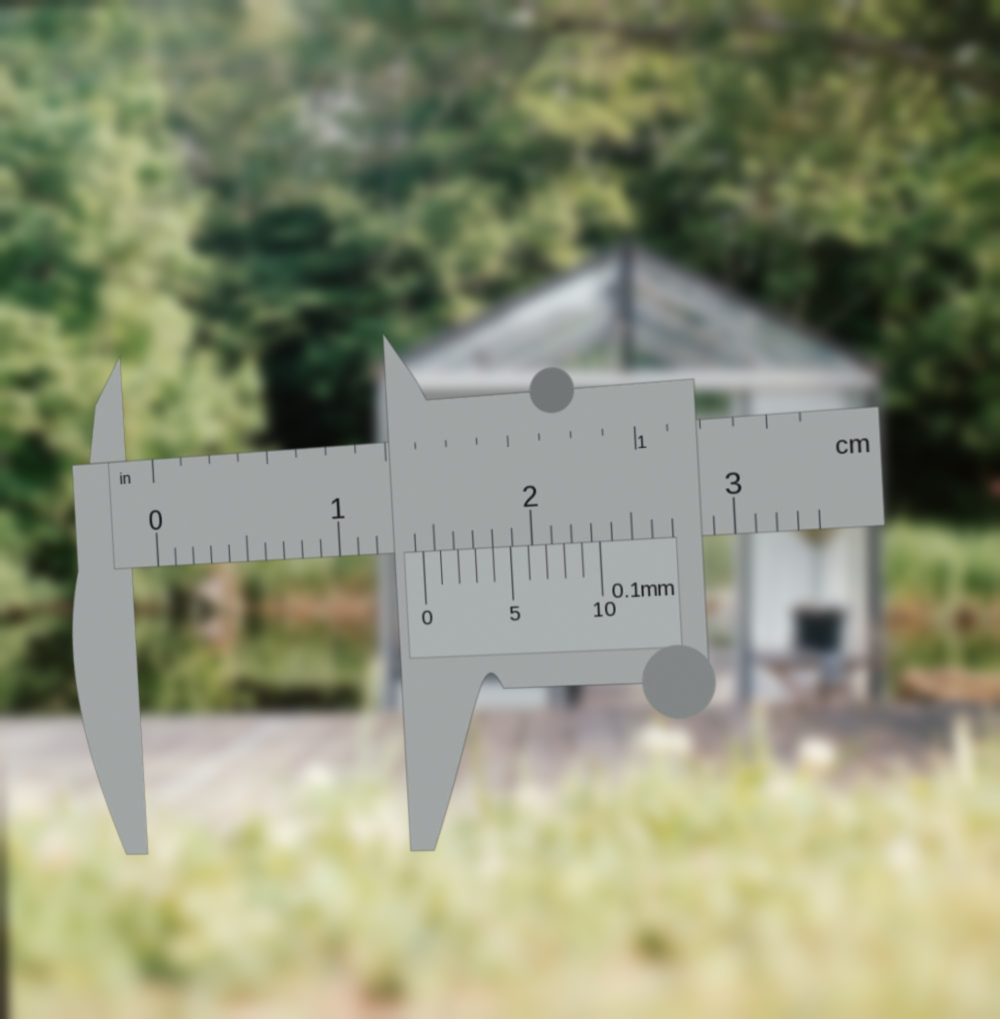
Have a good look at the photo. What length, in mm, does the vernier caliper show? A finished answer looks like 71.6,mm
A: 14.4,mm
